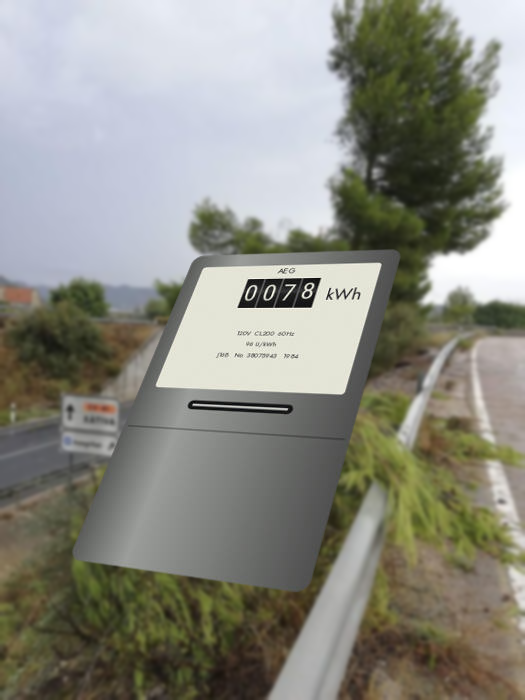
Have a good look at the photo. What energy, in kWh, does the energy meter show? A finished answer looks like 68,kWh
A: 78,kWh
